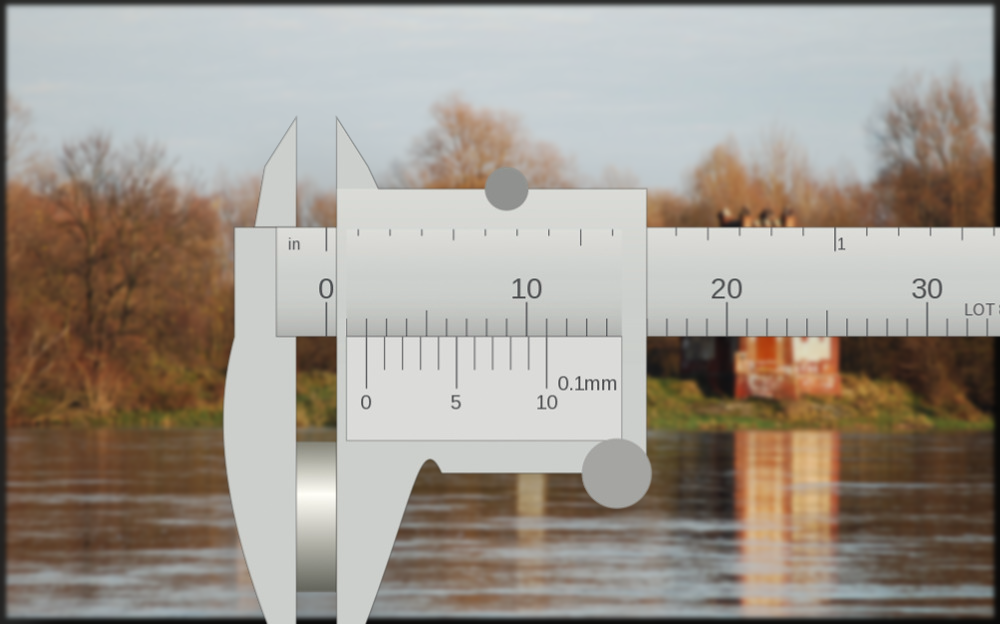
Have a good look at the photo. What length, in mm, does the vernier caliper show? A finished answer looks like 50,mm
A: 2.0,mm
